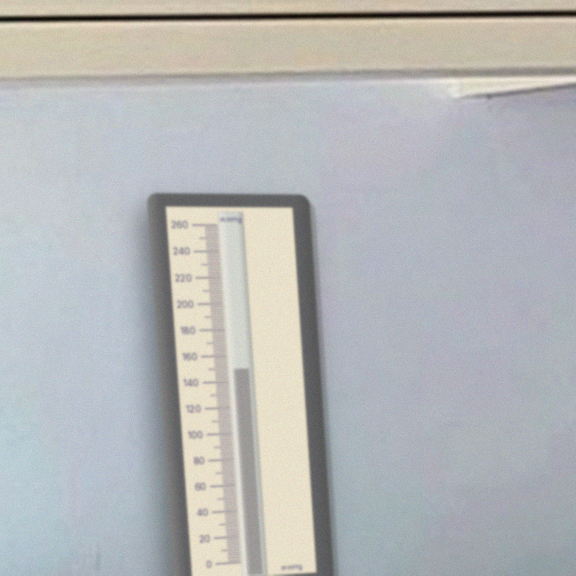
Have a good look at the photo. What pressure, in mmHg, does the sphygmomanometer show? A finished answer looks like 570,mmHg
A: 150,mmHg
